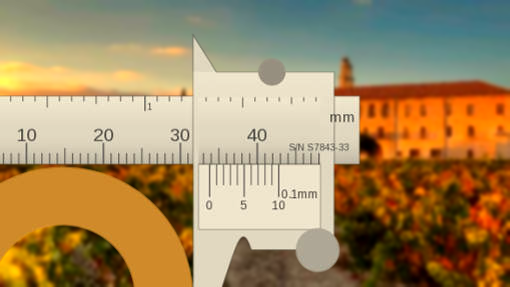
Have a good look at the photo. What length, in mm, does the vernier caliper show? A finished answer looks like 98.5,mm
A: 33.8,mm
